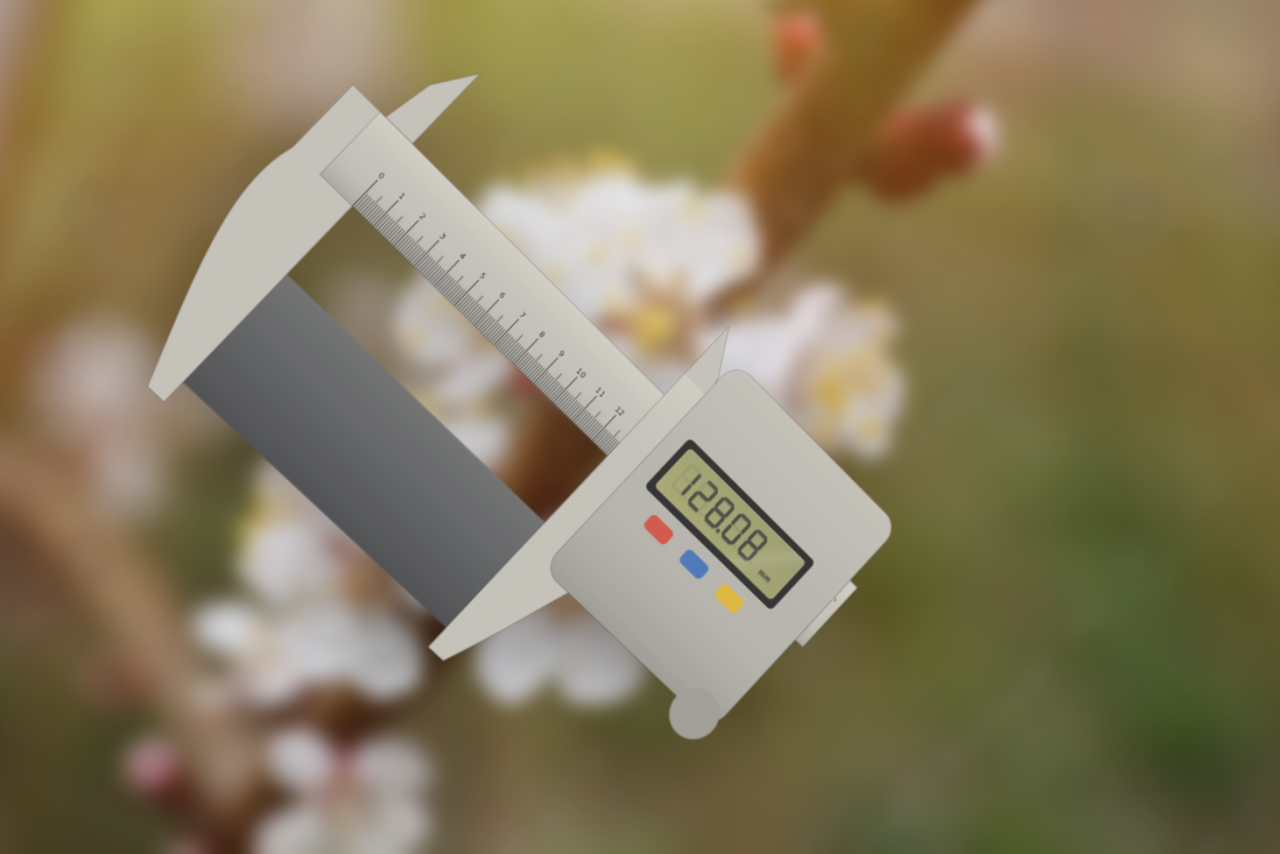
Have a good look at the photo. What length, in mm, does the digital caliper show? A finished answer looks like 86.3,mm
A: 128.08,mm
